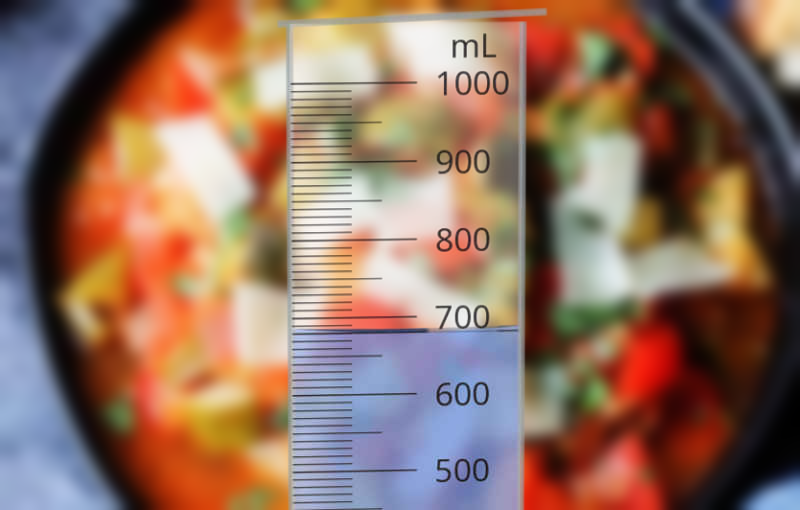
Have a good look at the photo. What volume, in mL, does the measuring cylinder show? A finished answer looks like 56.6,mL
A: 680,mL
